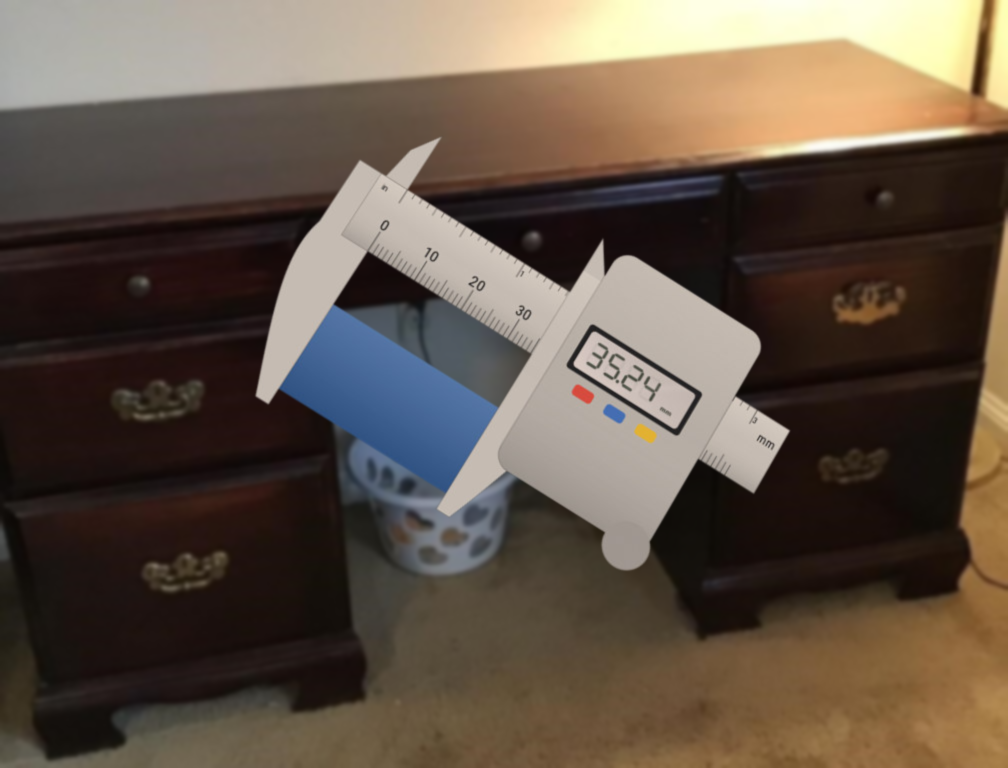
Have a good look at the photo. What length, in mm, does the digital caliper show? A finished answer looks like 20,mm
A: 35.24,mm
